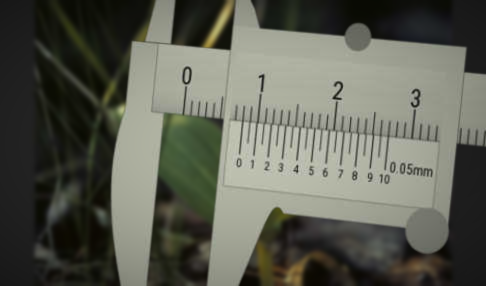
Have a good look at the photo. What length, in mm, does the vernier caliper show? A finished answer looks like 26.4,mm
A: 8.0,mm
